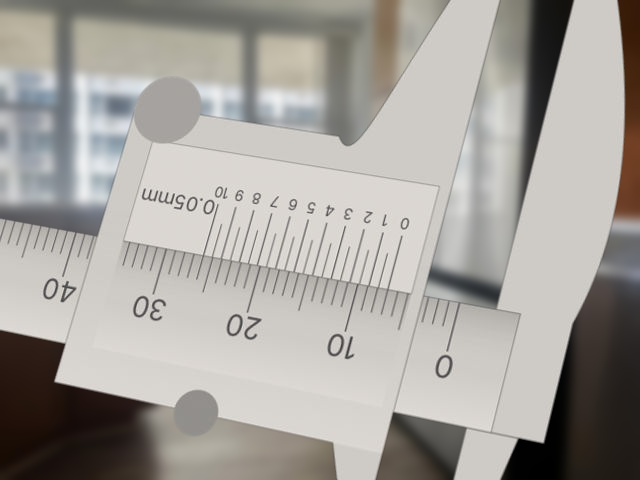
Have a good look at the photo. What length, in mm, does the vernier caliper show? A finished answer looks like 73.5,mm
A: 7.0,mm
